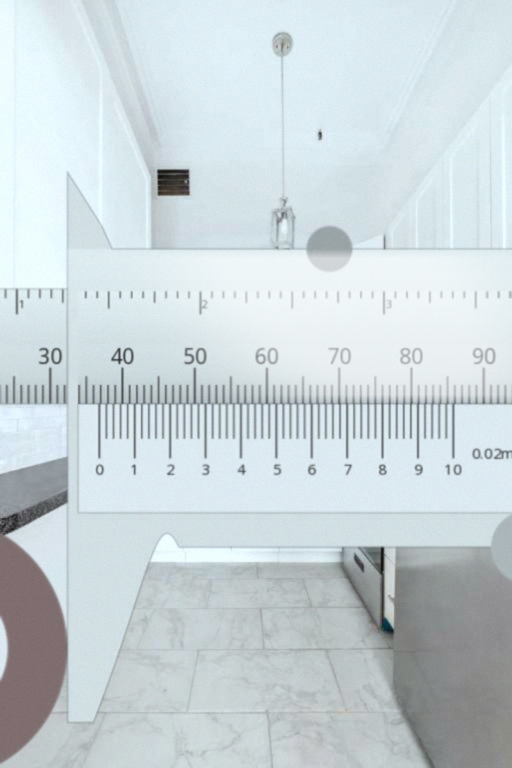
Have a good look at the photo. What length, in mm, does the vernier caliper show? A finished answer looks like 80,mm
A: 36.8,mm
